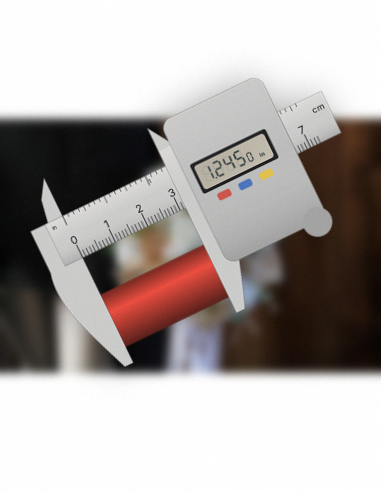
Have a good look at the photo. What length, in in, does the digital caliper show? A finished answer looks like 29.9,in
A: 1.2450,in
